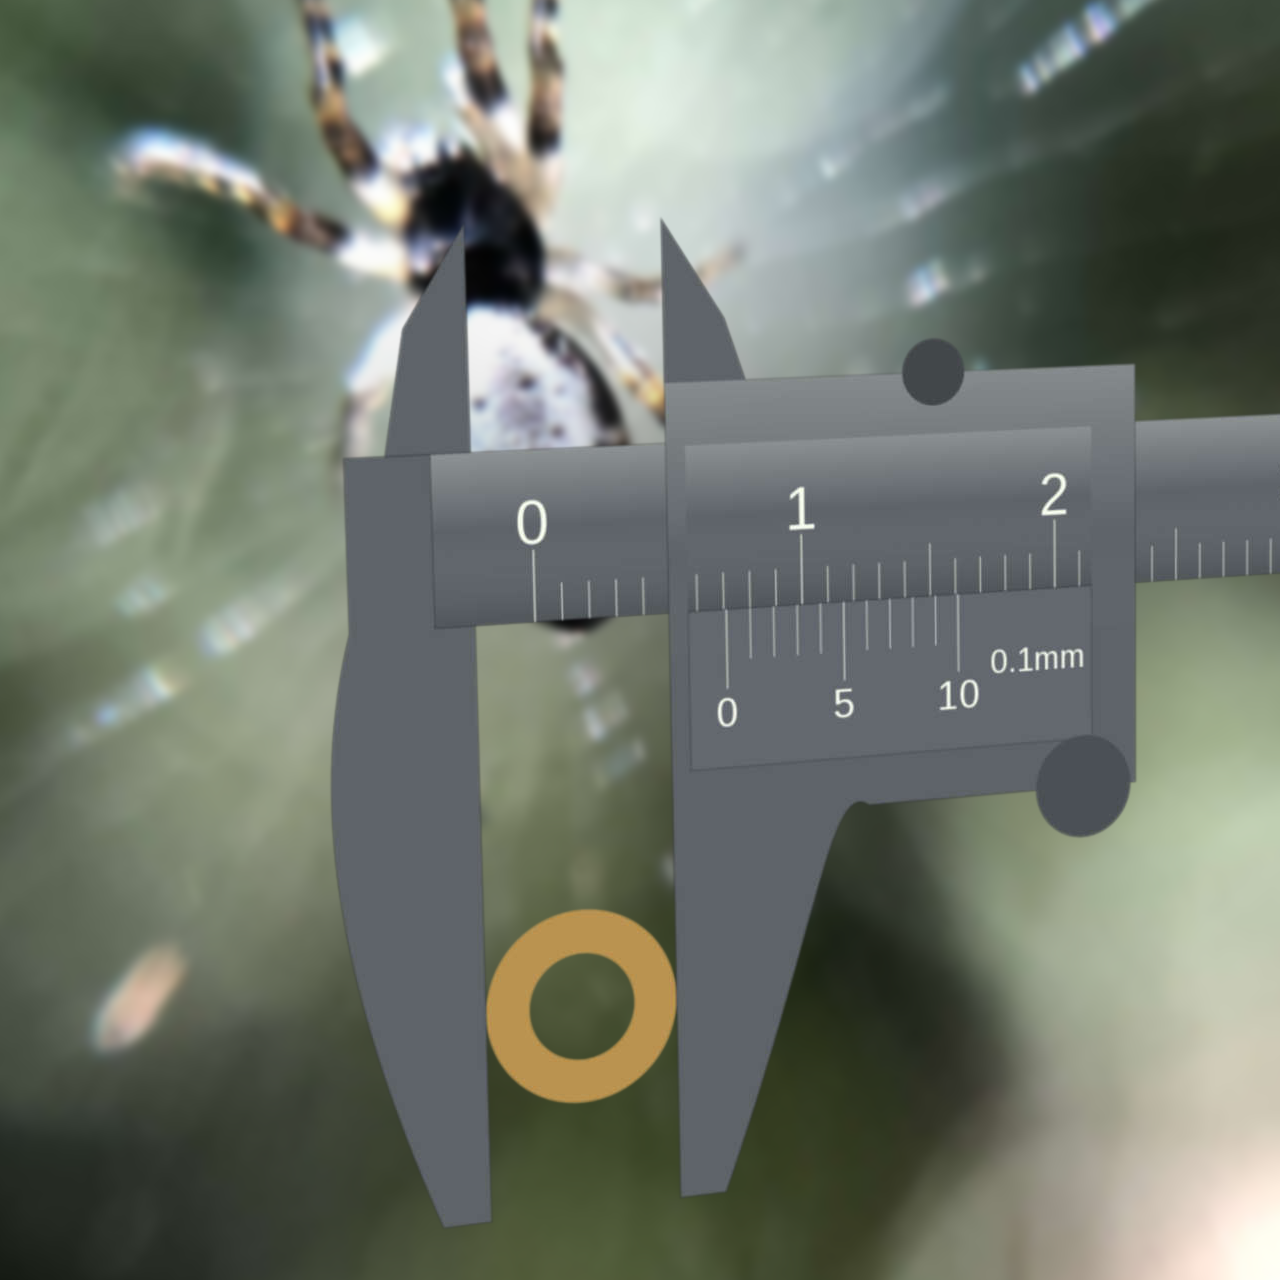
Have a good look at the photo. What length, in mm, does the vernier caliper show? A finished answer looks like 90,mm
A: 7.1,mm
